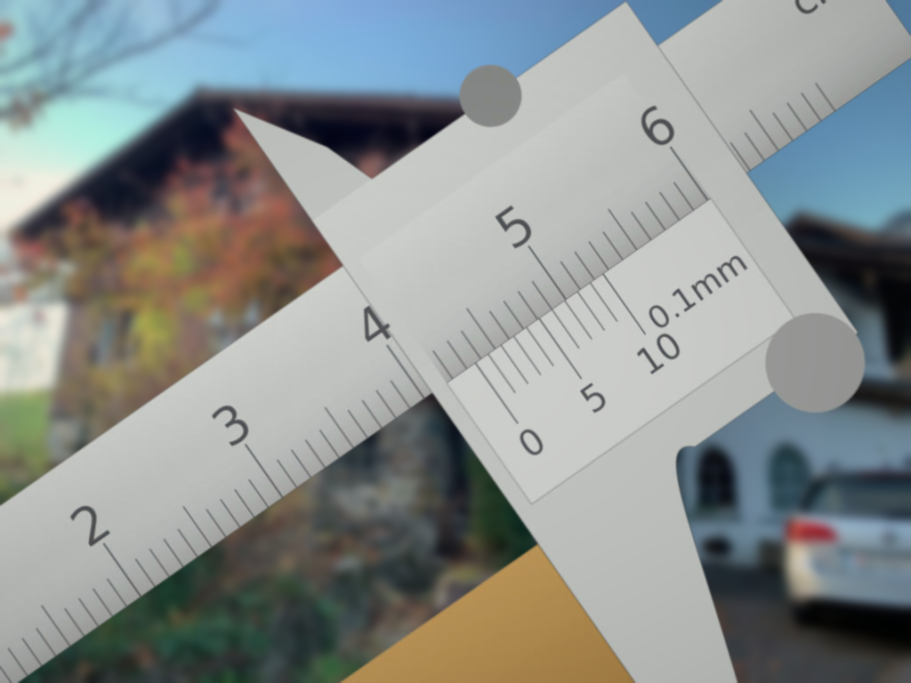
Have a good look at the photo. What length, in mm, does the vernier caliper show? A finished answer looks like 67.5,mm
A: 43.6,mm
